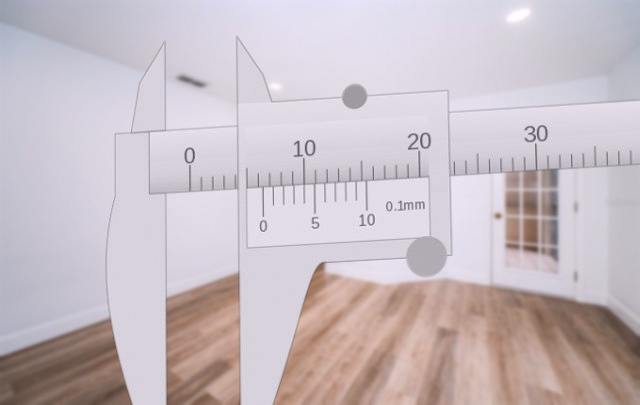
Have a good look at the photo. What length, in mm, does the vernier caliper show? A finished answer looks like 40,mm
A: 6.4,mm
